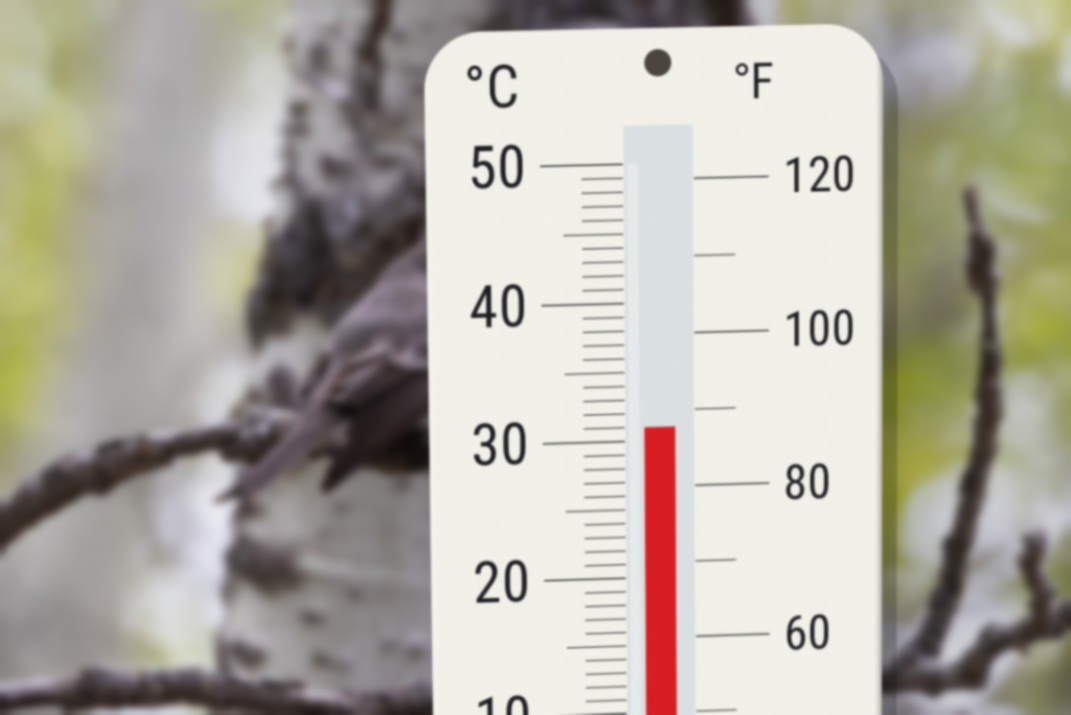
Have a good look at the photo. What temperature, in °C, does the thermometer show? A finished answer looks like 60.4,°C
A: 31,°C
